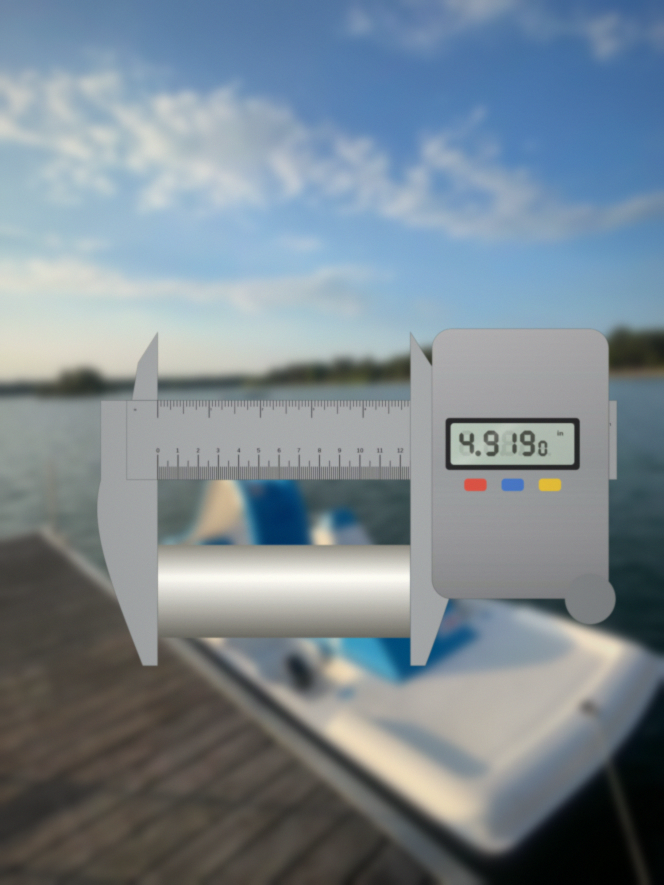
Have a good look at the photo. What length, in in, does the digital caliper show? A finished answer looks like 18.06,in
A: 4.9190,in
